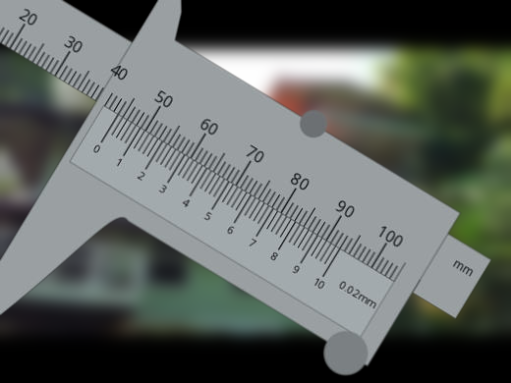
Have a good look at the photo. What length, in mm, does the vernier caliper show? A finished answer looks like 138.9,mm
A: 44.0,mm
